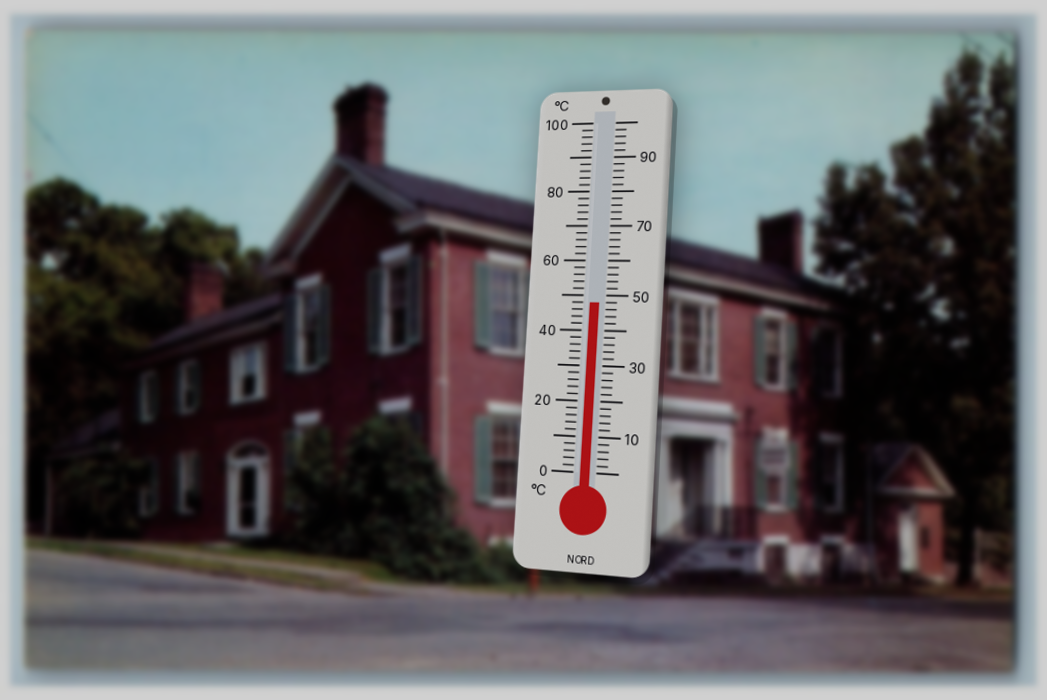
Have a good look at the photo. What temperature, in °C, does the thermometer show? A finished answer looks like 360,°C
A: 48,°C
